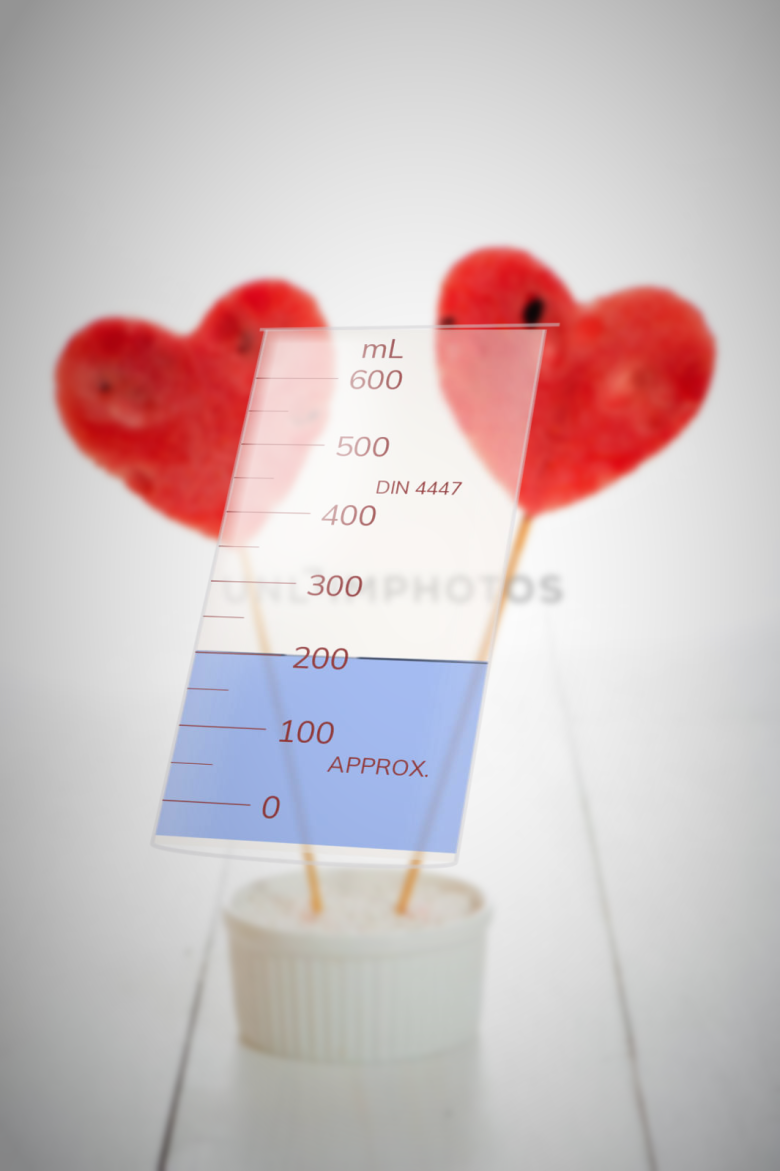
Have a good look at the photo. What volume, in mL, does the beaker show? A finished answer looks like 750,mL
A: 200,mL
